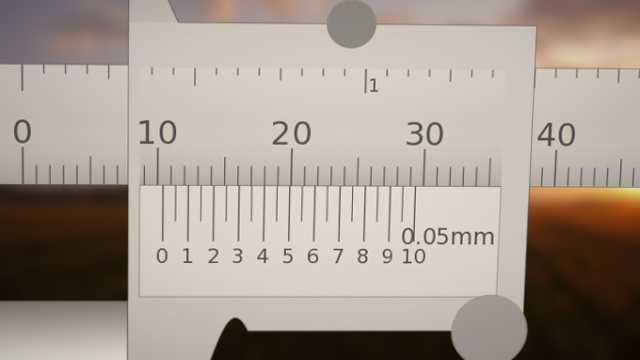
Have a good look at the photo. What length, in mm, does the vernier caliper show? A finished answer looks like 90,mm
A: 10.4,mm
